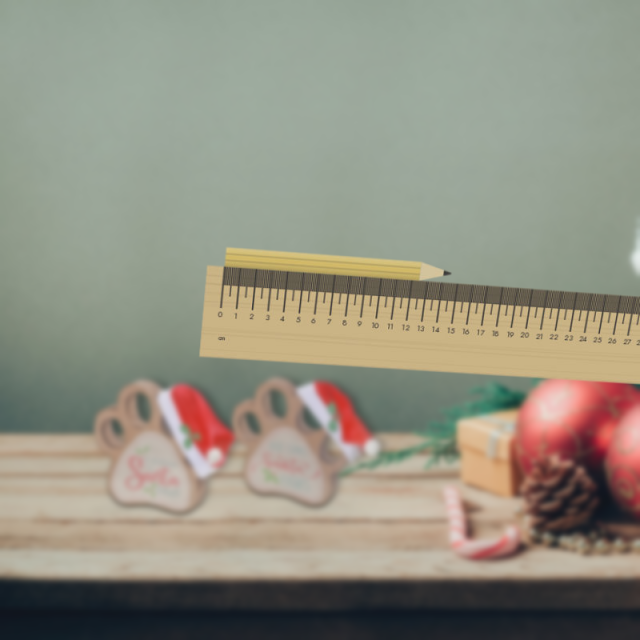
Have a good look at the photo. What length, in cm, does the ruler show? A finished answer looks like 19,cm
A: 14.5,cm
